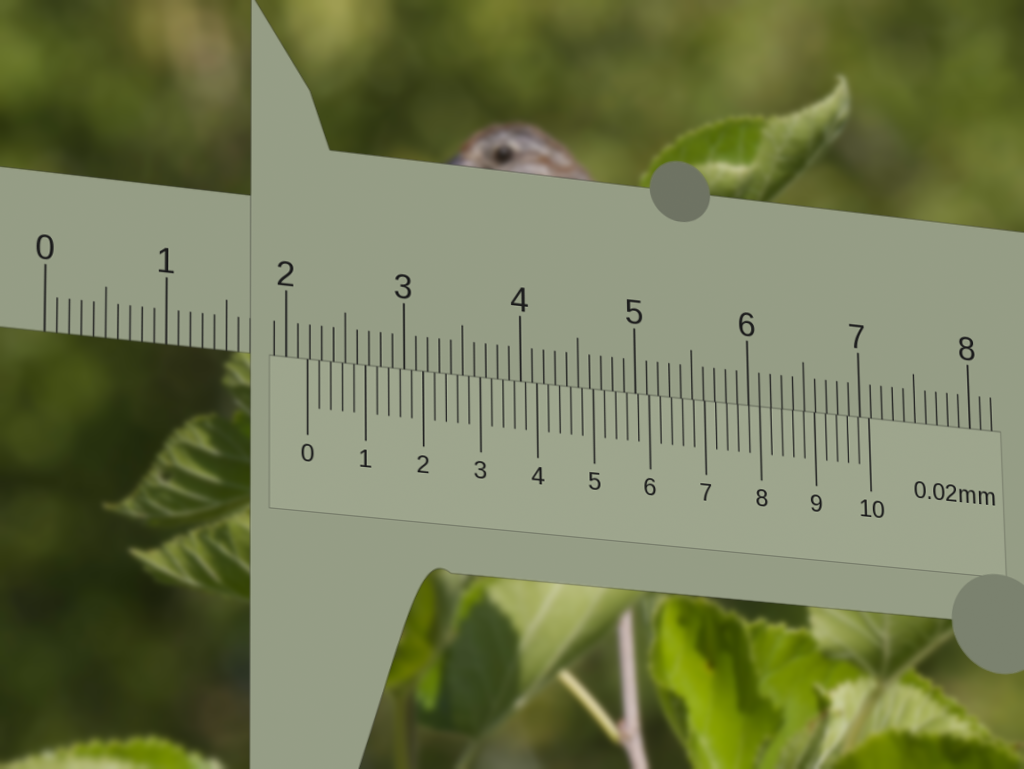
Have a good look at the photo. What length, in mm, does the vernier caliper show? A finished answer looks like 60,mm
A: 21.8,mm
